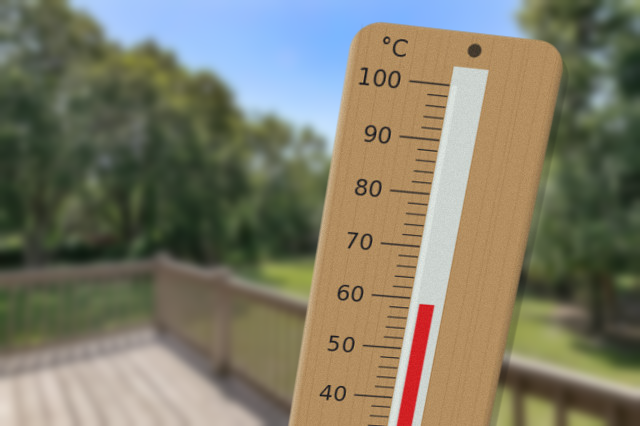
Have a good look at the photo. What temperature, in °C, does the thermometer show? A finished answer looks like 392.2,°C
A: 59,°C
